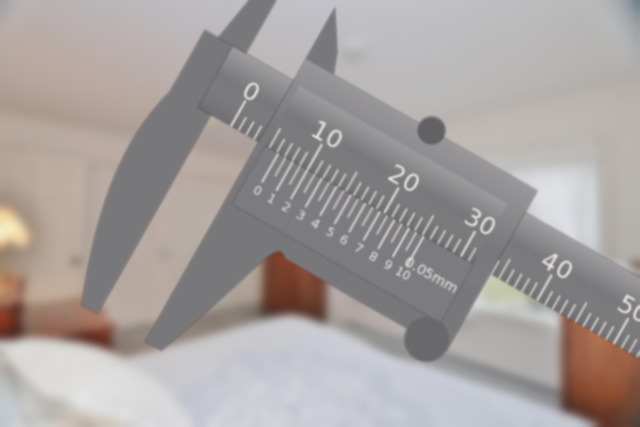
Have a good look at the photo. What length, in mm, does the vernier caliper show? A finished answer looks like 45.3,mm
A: 6.2,mm
